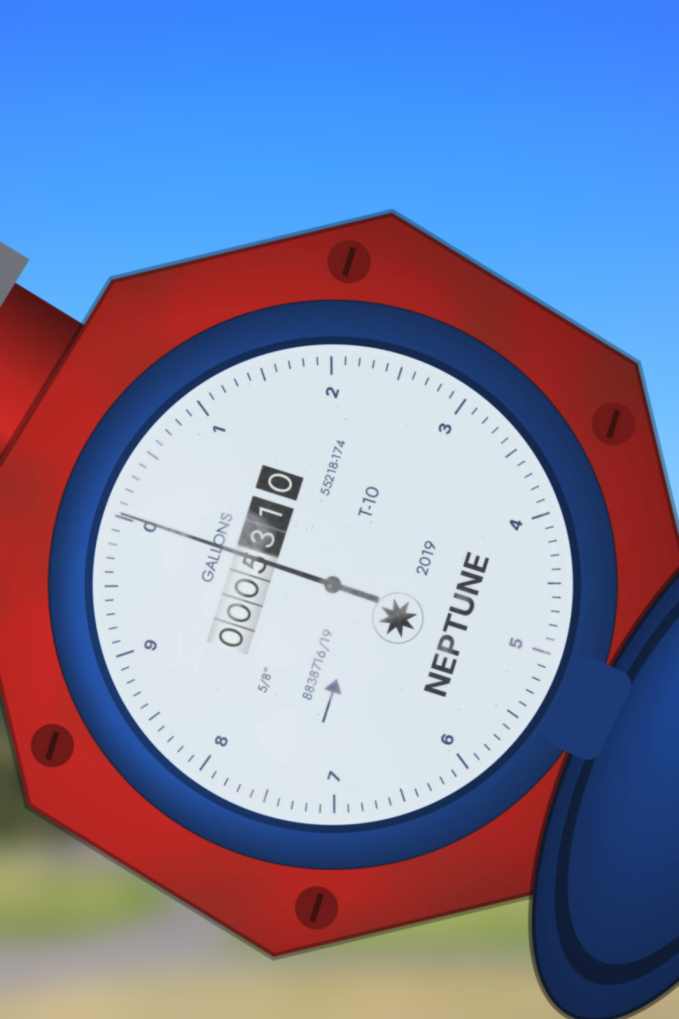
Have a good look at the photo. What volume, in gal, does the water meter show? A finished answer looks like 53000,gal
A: 5310.0,gal
